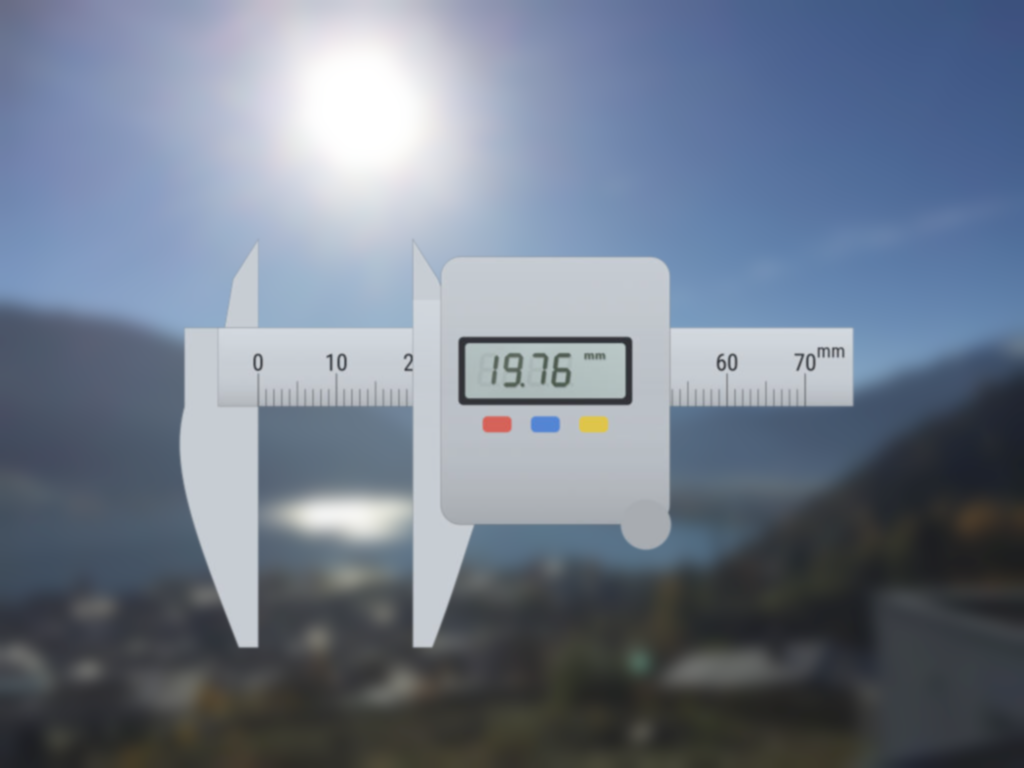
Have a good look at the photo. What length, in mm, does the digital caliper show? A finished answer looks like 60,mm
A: 19.76,mm
